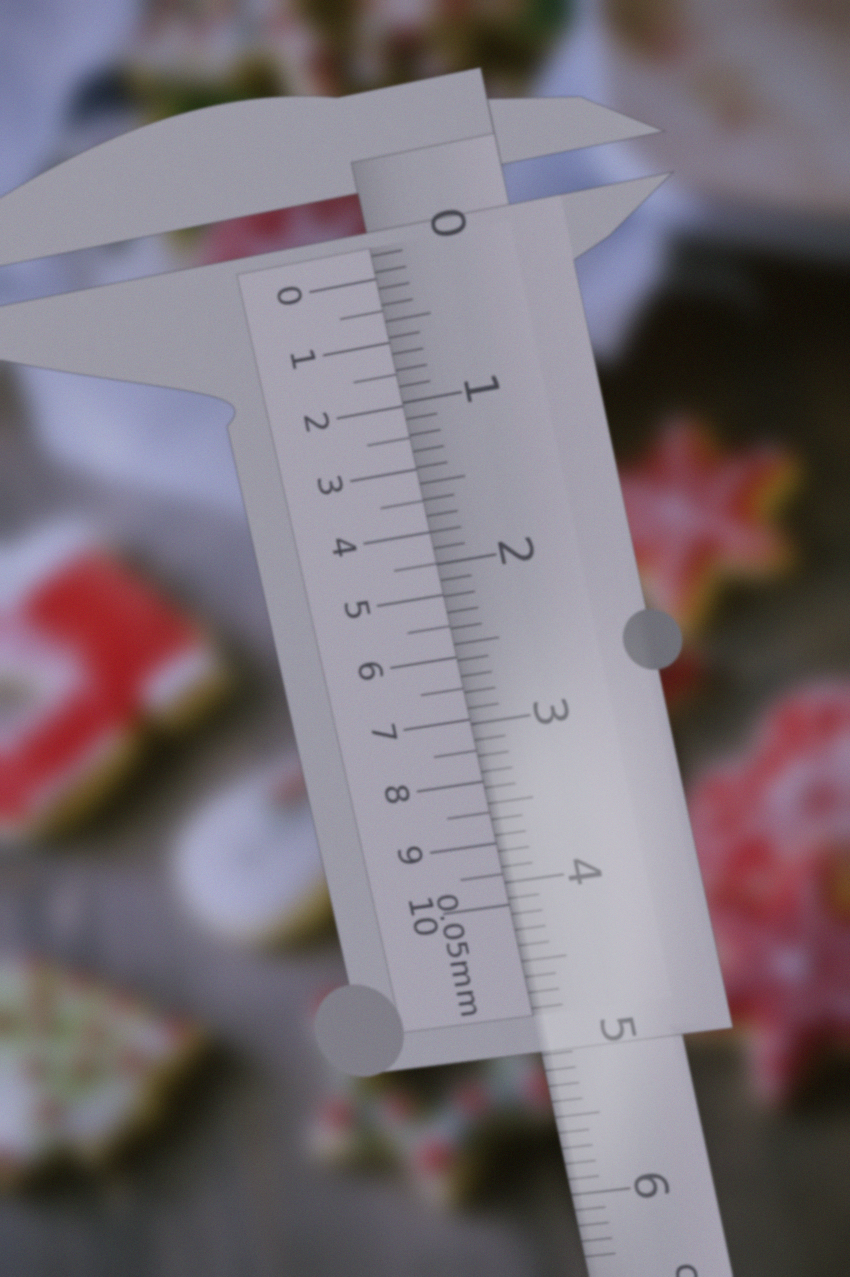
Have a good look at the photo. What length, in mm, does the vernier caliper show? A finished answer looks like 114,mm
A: 2.4,mm
